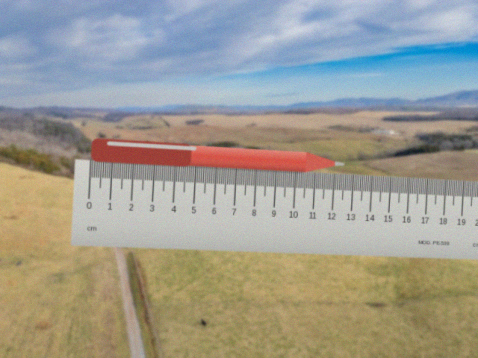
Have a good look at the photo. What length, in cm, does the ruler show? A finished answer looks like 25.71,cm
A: 12.5,cm
